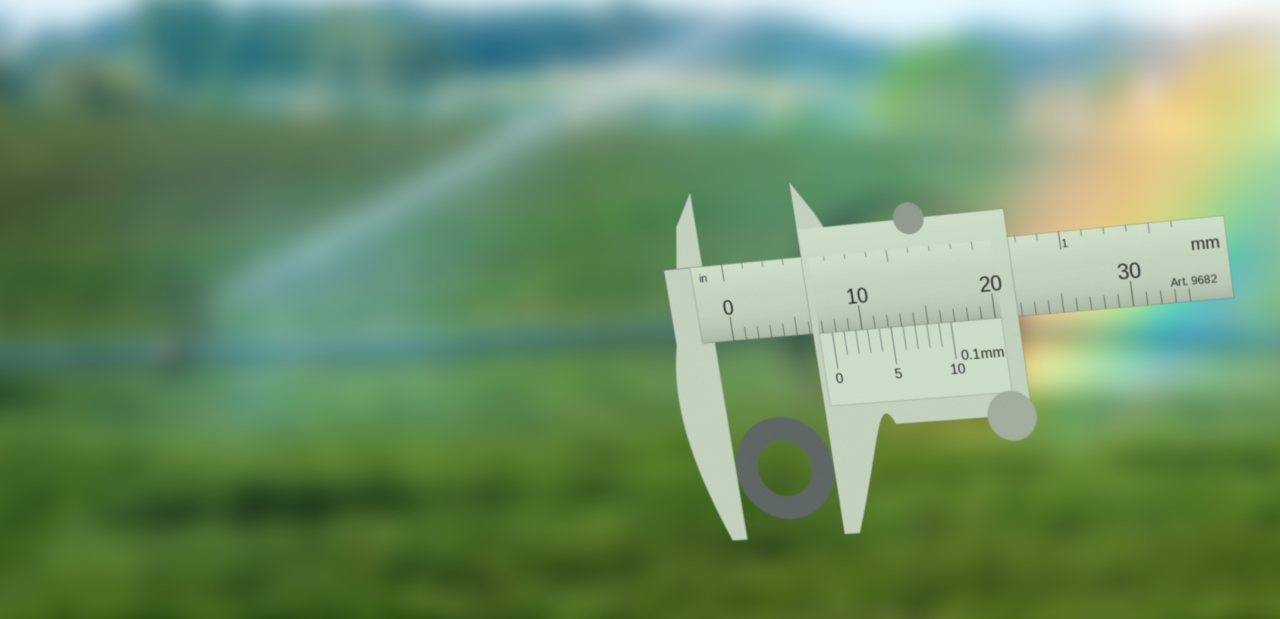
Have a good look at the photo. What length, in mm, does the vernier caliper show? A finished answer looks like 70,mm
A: 7.7,mm
